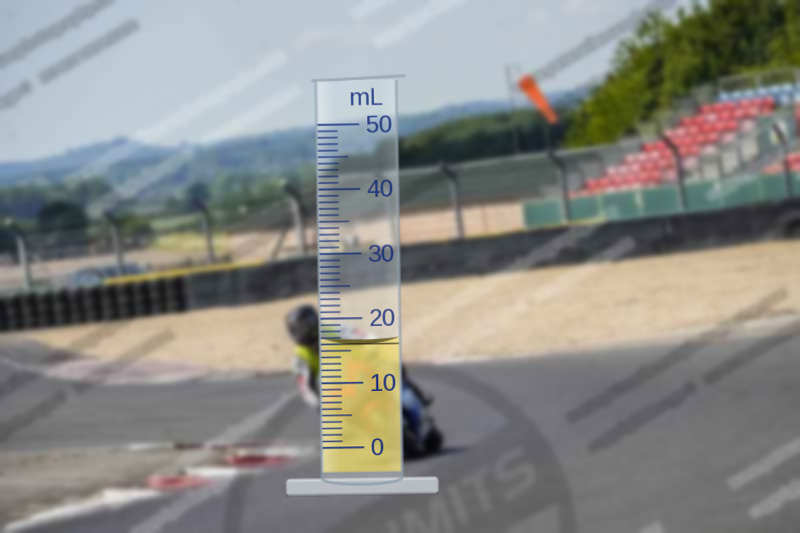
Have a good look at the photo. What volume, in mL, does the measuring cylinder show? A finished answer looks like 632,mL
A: 16,mL
